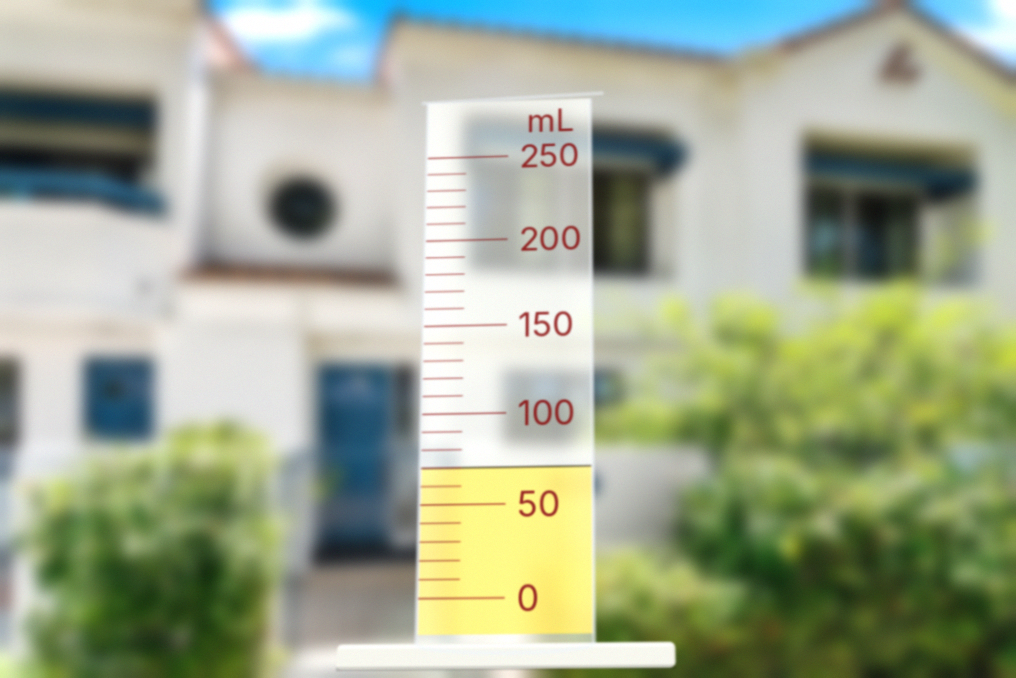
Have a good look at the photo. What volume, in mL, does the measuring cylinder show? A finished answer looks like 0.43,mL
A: 70,mL
